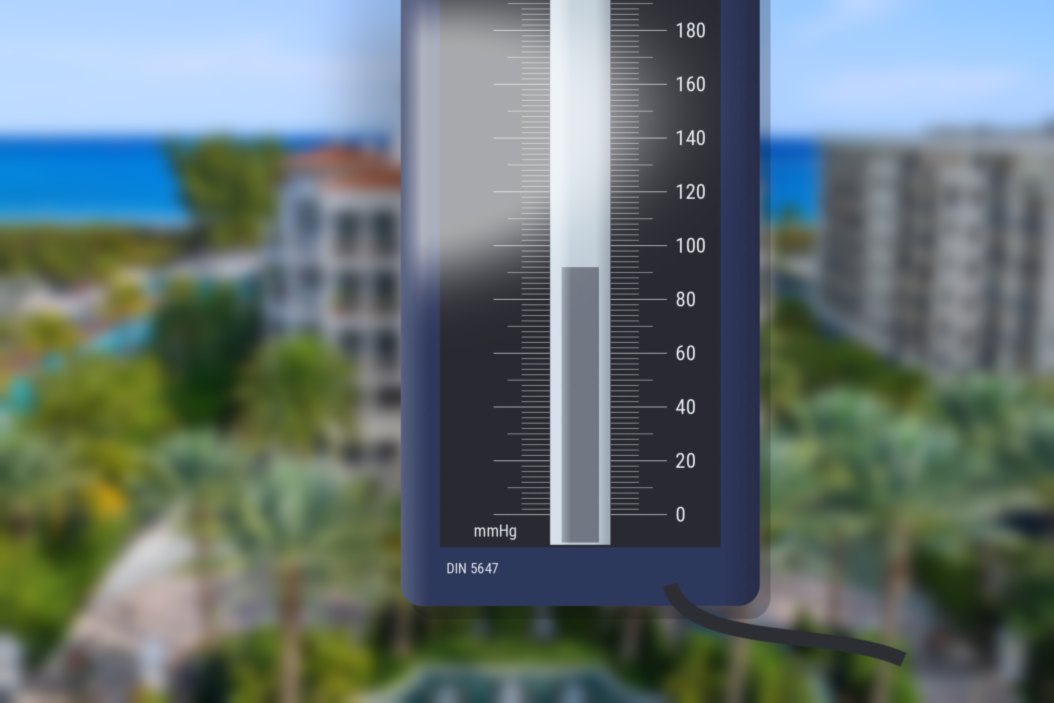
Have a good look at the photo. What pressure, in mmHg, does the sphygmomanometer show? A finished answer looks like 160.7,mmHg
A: 92,mmHg
